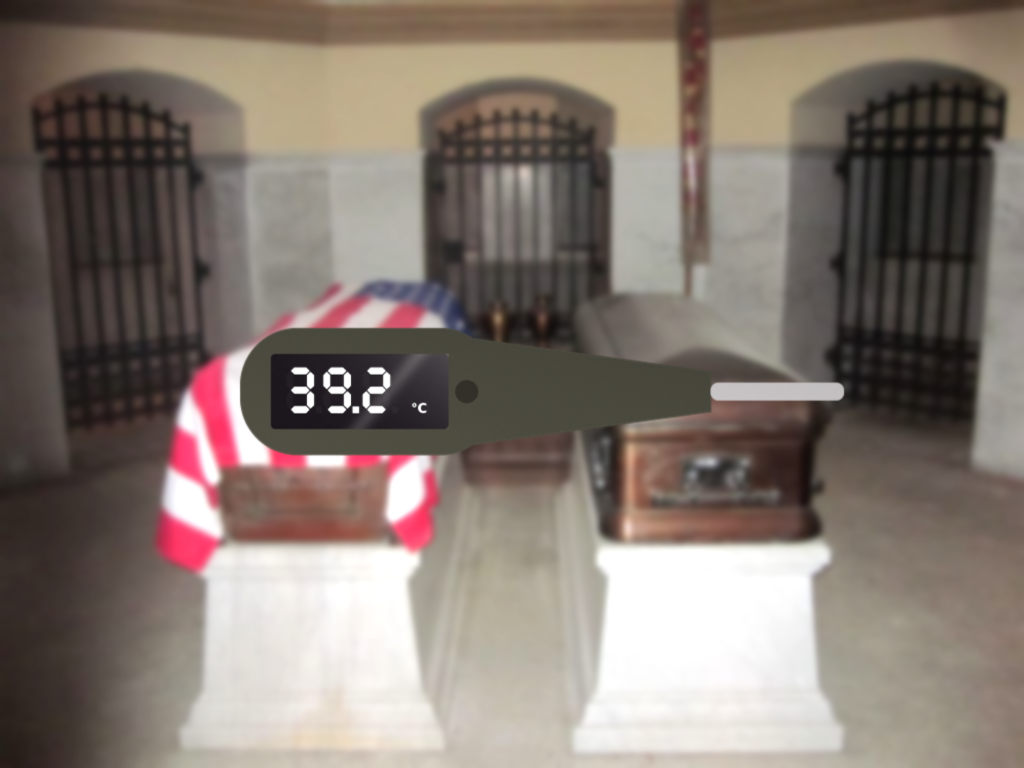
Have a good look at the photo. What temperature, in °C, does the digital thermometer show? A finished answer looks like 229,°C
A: 39.2,°C
